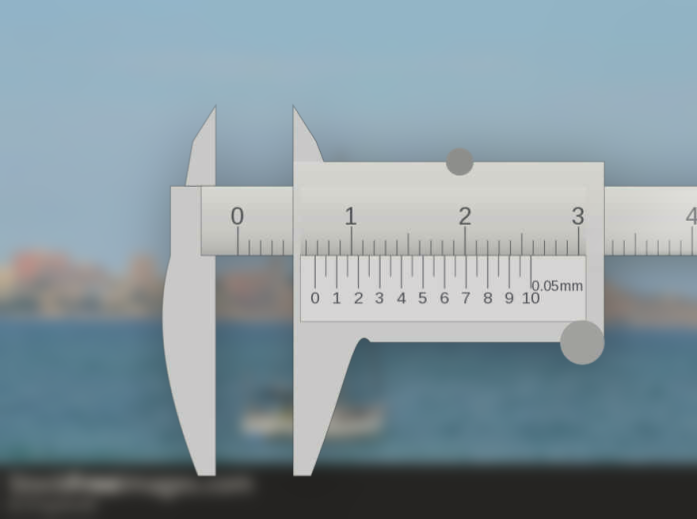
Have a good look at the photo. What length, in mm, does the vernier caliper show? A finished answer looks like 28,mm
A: 6.8,mm
